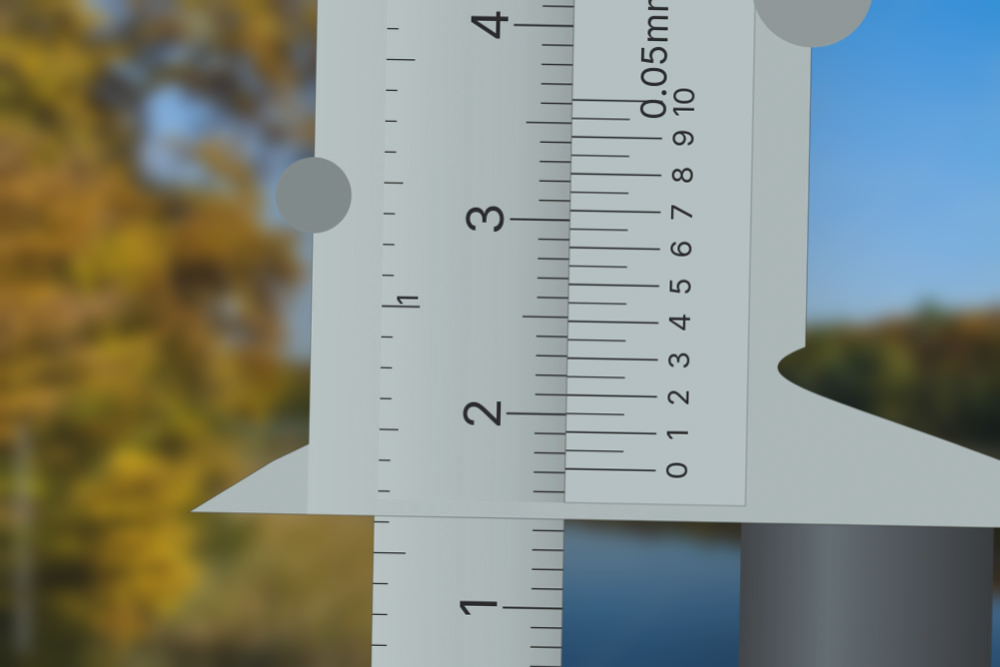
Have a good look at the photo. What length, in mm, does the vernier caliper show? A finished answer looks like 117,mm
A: 17.2,mm
